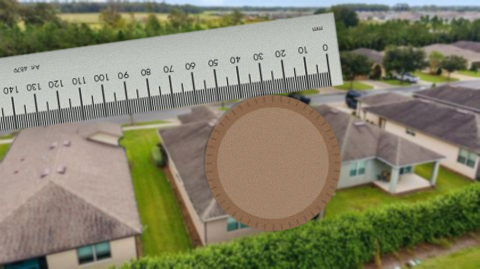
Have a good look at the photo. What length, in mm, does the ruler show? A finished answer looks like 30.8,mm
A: 60,mm
